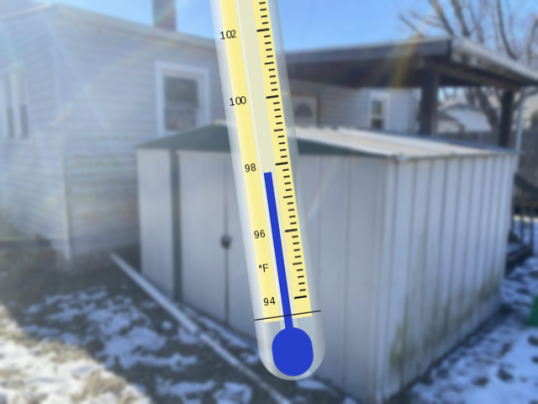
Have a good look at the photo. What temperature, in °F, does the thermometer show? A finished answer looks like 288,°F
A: 97.8,°F
